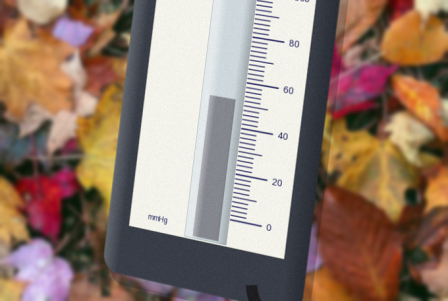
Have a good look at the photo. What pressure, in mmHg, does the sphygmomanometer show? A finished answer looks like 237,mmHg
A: 52,mmHg
